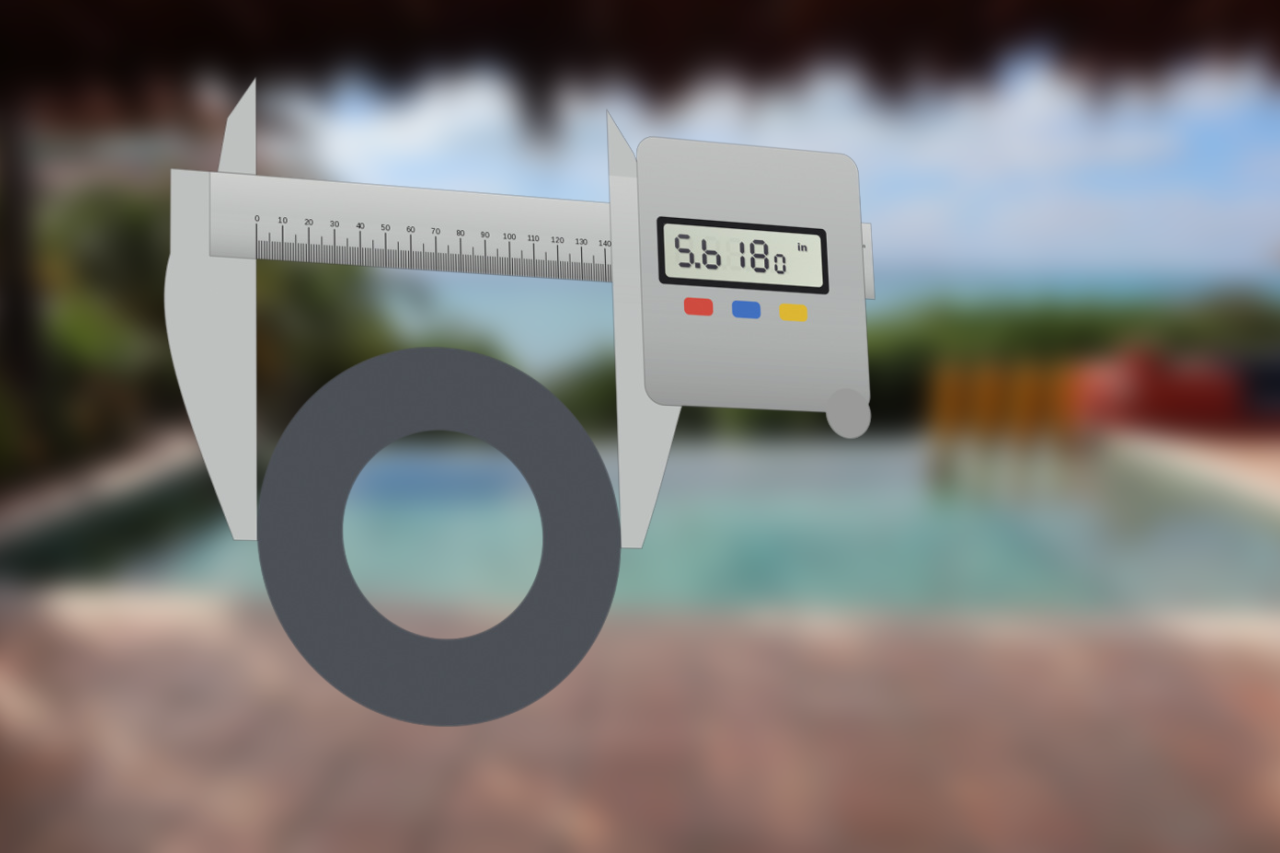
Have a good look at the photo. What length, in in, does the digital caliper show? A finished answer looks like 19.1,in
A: 5.6180,in
